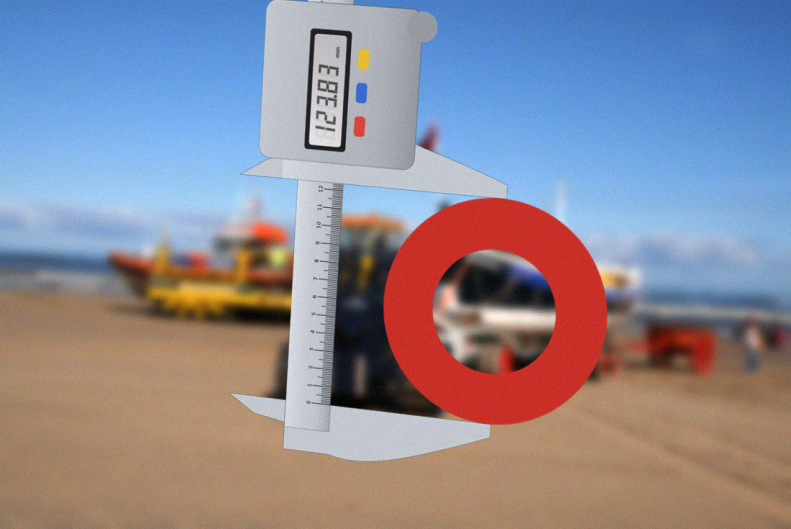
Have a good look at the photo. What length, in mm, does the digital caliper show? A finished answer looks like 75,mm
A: 123.83,mm
